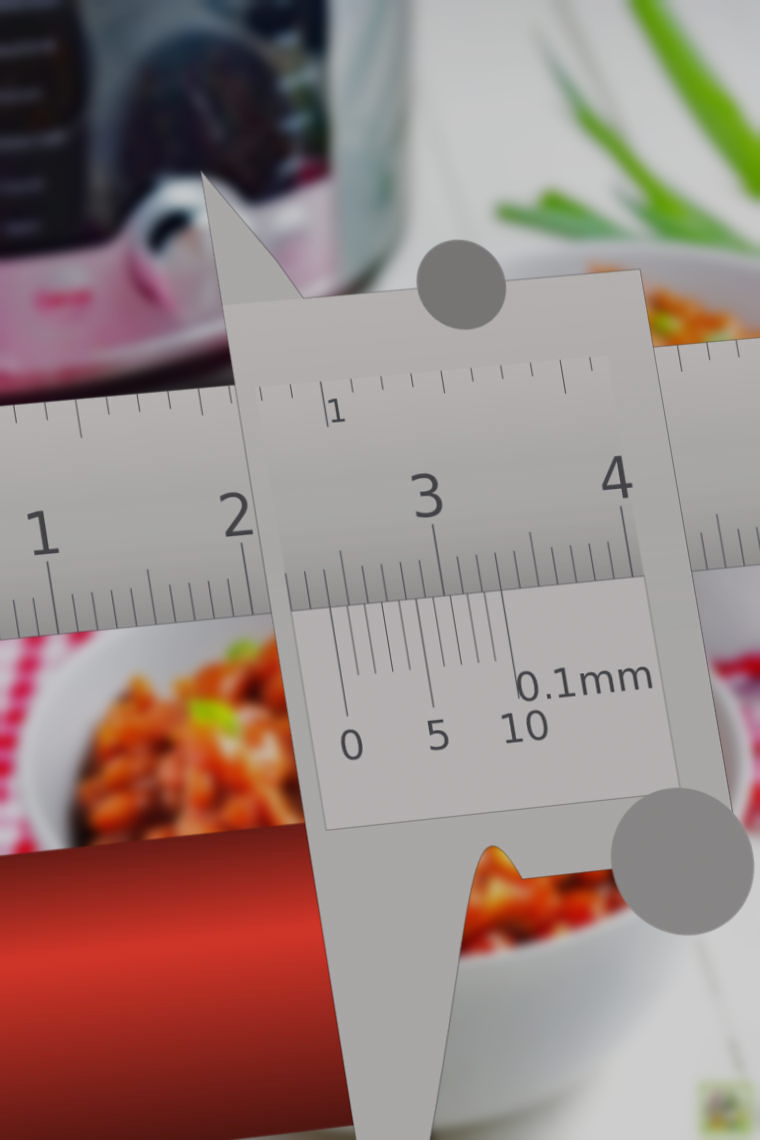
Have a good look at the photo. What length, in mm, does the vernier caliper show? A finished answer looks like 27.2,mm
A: 24.0,mm
